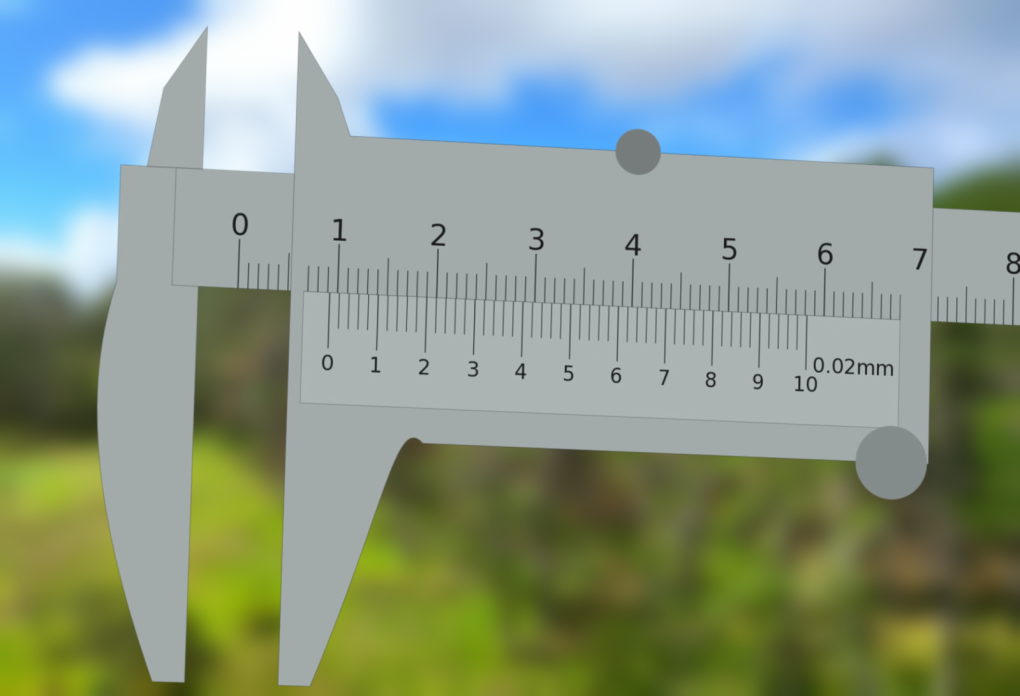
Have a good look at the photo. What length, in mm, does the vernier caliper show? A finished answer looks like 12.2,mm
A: 9.2,mm
